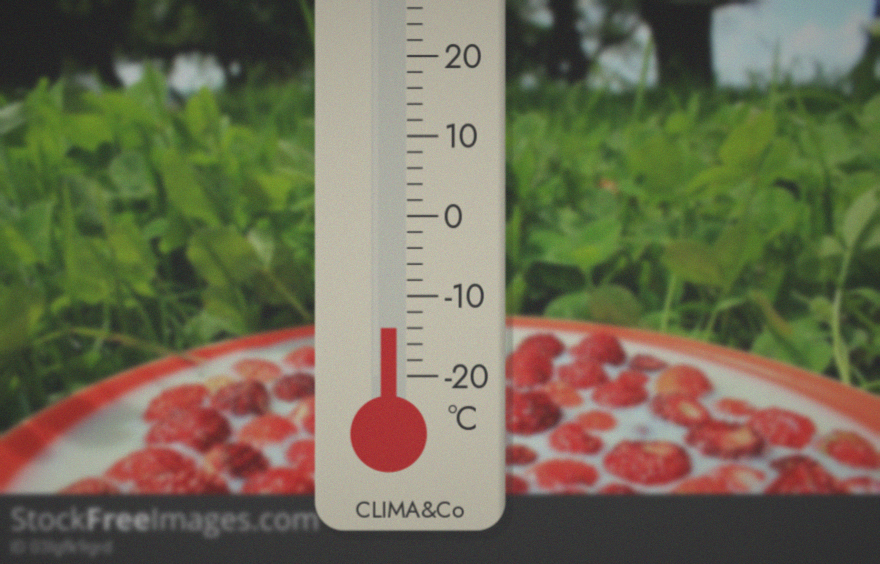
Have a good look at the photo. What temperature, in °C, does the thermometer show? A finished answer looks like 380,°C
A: -14,°C
